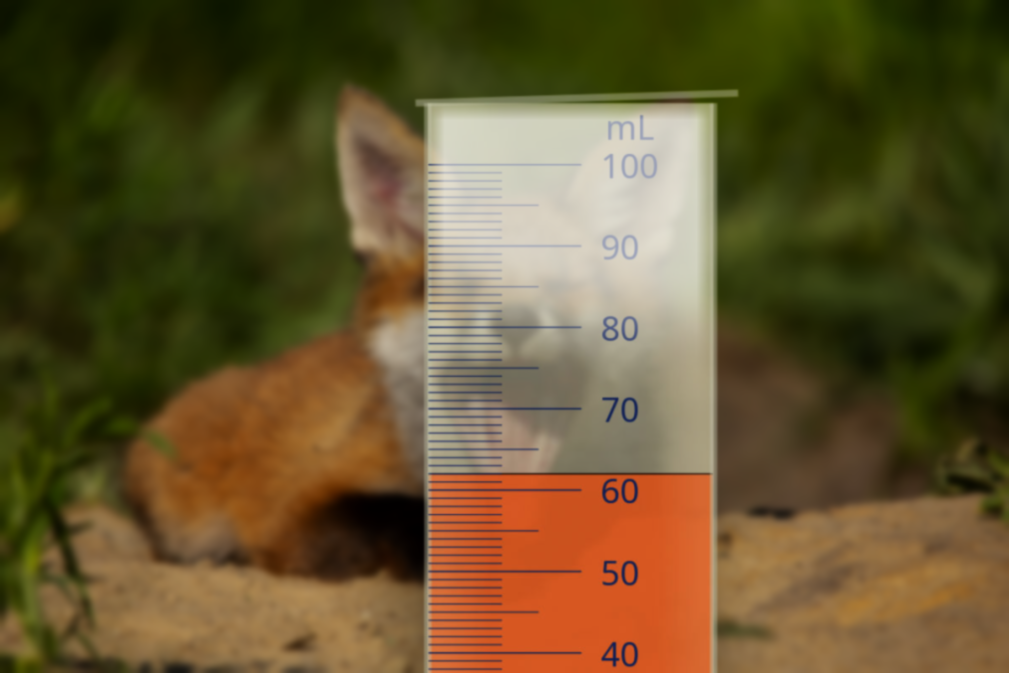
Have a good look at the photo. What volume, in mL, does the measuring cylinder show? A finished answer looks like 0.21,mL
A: 62,mL
